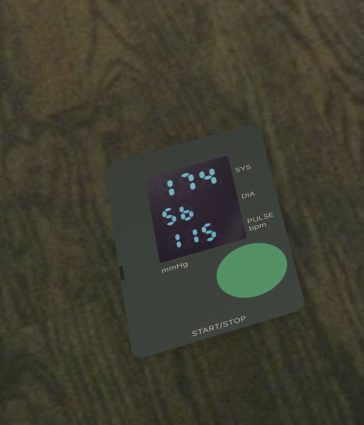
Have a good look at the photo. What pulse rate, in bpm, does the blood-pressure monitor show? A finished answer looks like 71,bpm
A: 115,bpm
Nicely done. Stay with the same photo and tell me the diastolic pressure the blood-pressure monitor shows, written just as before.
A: 56,mmHg
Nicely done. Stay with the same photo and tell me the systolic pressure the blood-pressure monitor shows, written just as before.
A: 174,mmHg
